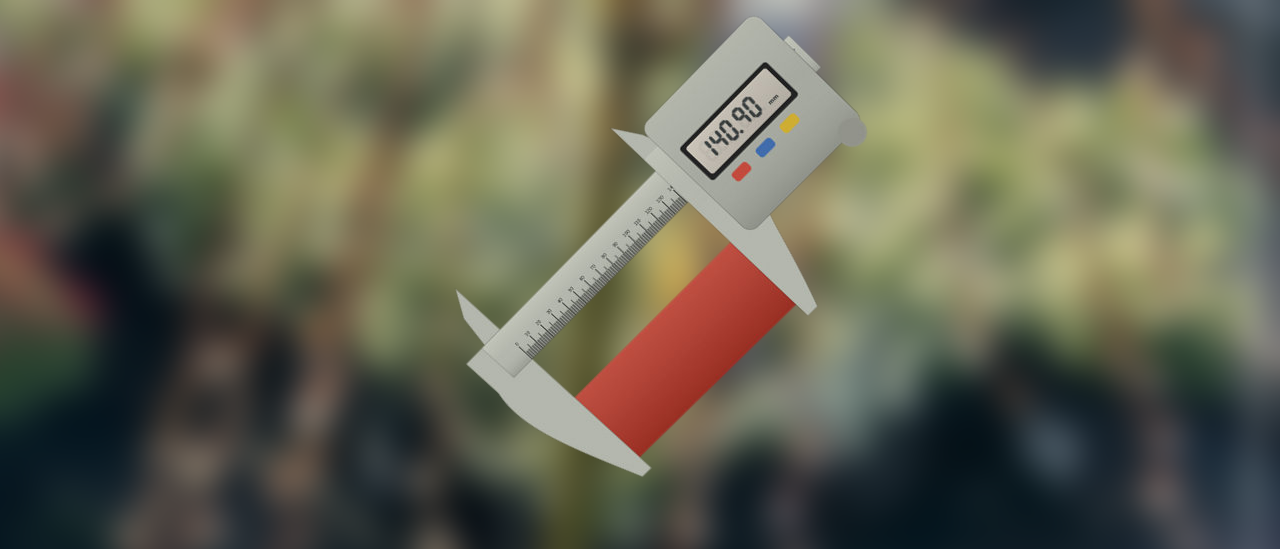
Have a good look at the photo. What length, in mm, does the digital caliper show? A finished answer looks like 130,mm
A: 140.90,mm
